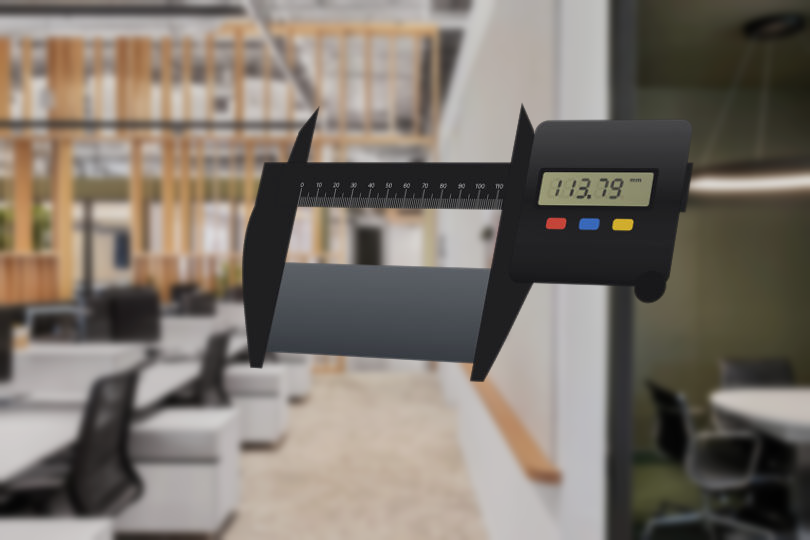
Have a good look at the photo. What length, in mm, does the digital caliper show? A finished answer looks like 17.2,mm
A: 113.79,mm
